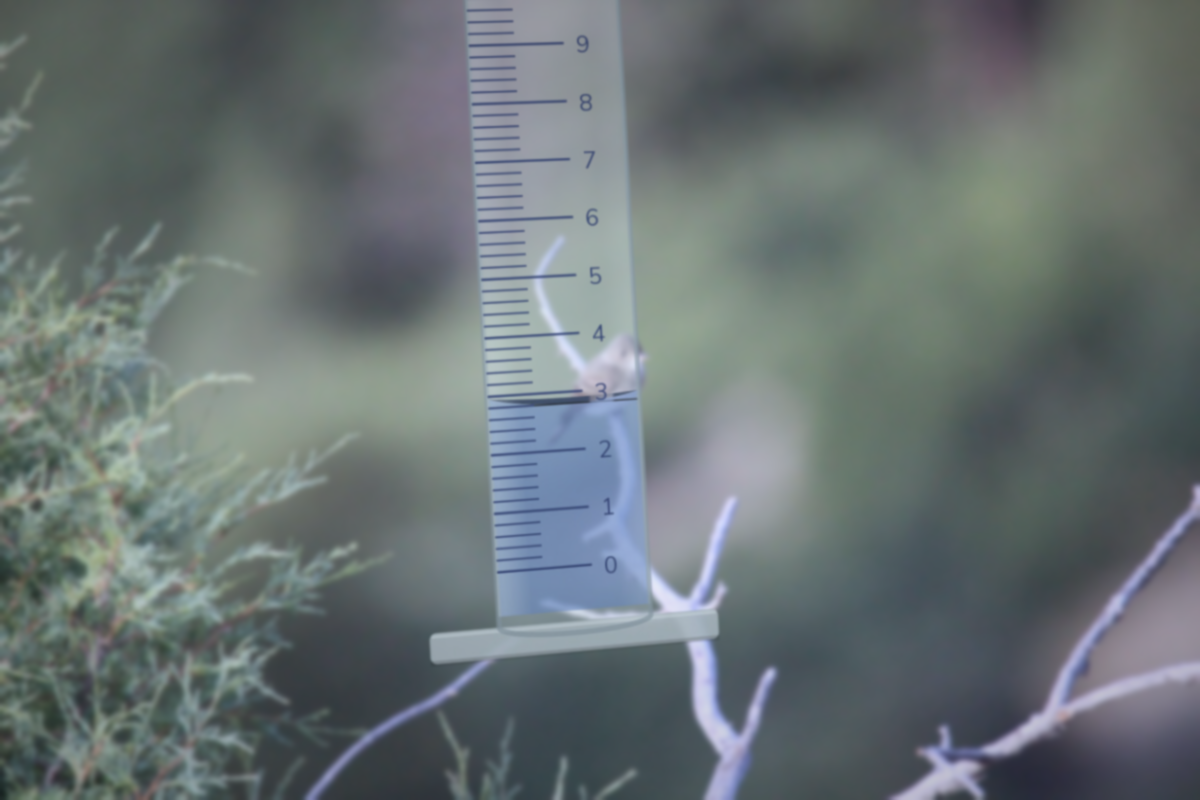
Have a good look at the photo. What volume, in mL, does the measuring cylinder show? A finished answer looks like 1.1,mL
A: 2.8,mL
